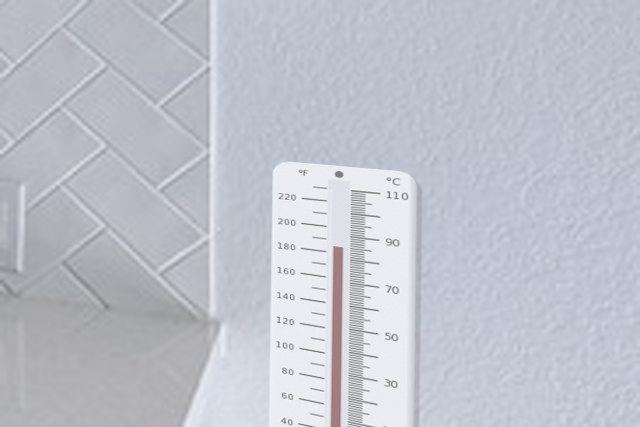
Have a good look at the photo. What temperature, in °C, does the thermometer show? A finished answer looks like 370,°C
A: 85,°C
